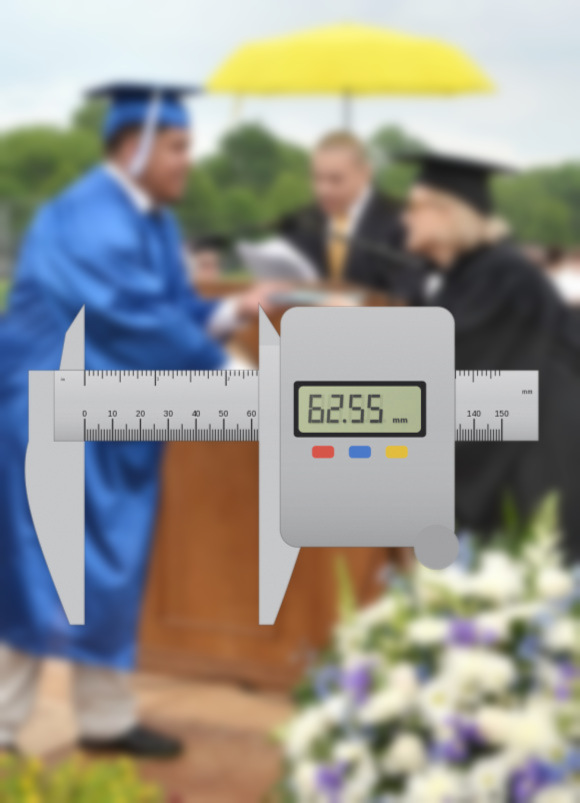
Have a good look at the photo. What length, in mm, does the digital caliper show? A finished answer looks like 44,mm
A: 62.55,mm
